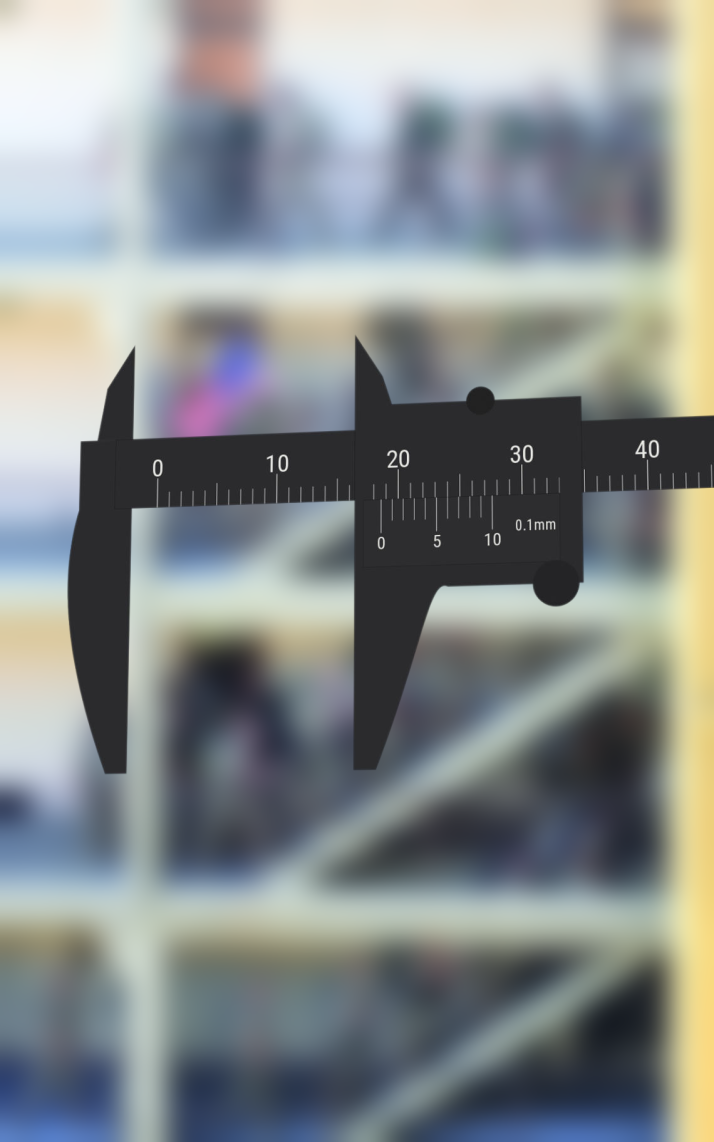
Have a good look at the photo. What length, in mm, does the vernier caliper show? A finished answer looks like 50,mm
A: 18.6,mm
